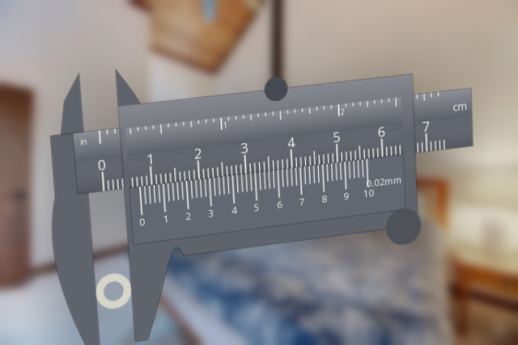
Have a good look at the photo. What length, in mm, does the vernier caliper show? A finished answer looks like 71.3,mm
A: 7.5,mm
